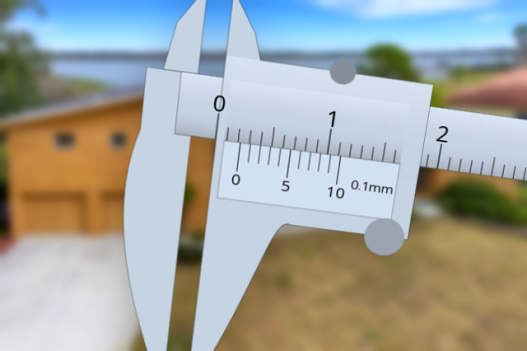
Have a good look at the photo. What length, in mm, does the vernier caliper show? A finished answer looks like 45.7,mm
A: 2.2,mm
